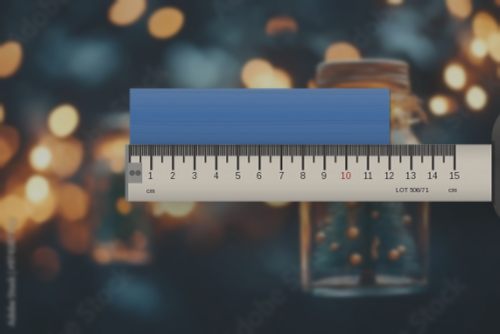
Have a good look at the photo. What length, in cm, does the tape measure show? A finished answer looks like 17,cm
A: 12,cm
